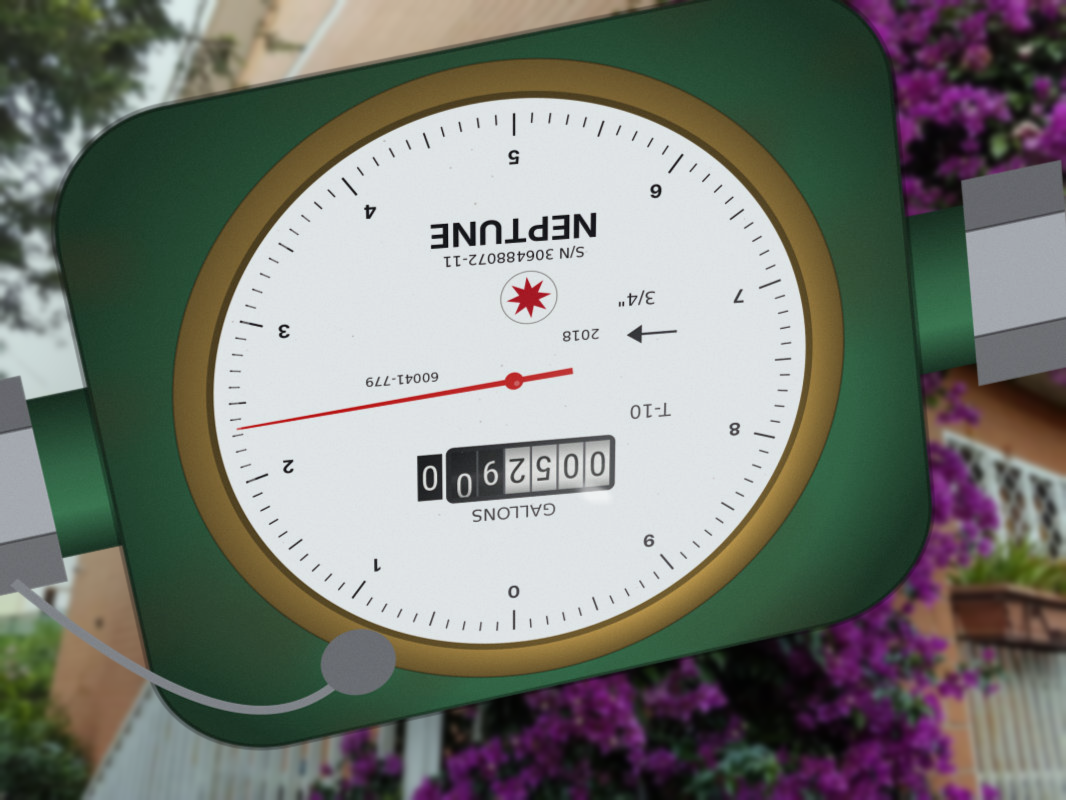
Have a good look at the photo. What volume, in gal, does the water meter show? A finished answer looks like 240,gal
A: 52902.3,gal
